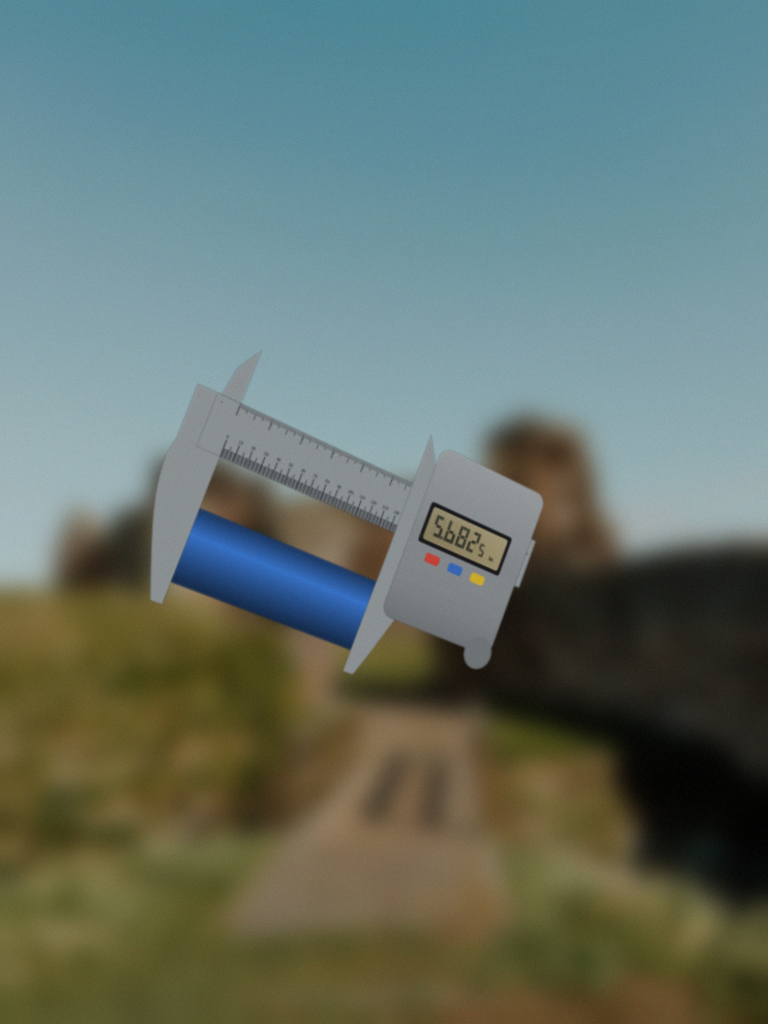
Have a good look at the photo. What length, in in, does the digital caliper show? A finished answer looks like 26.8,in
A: 5.6825,in
